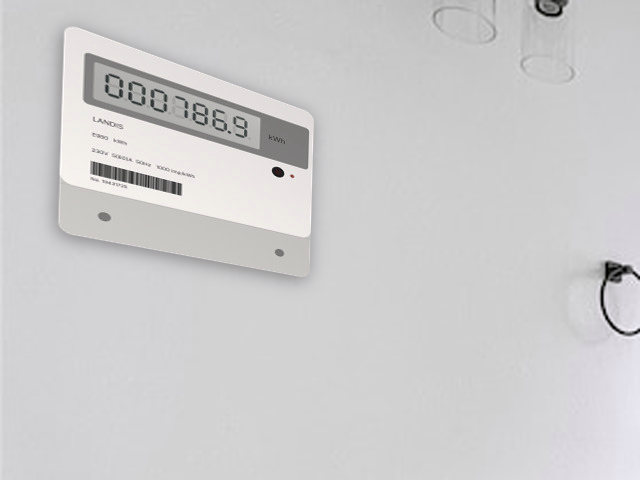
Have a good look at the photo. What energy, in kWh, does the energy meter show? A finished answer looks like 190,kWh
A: 786.9,kWh
